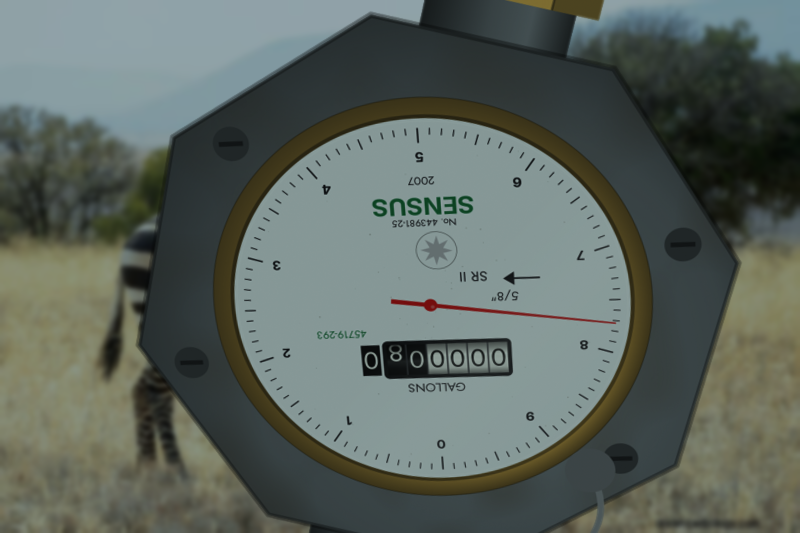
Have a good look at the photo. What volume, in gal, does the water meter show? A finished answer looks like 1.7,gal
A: 77.7,gal
